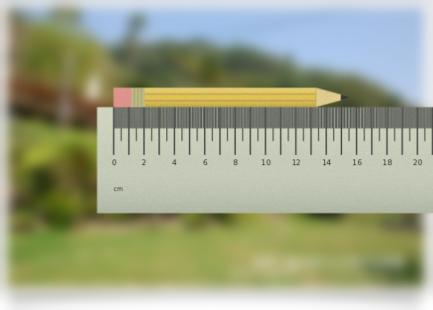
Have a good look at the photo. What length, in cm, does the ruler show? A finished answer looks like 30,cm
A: 15.5,cm
